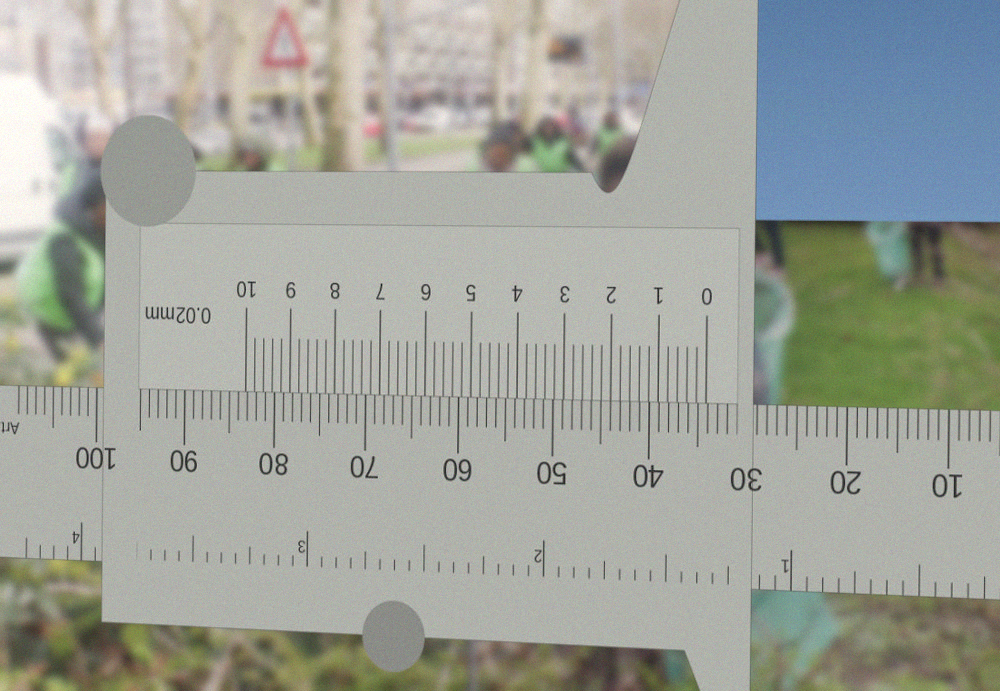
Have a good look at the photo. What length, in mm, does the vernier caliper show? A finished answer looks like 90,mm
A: 34.2,mm
